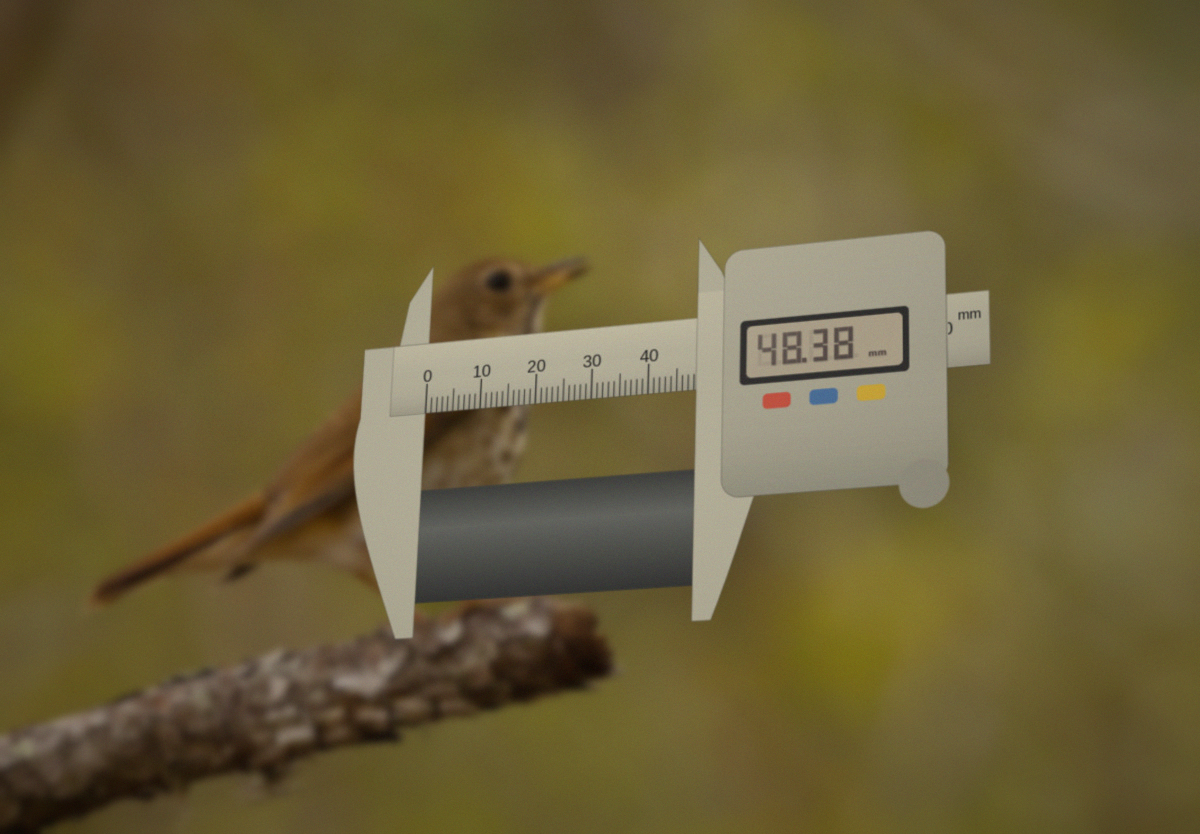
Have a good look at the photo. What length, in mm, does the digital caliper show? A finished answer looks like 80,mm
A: 48.38,mm
